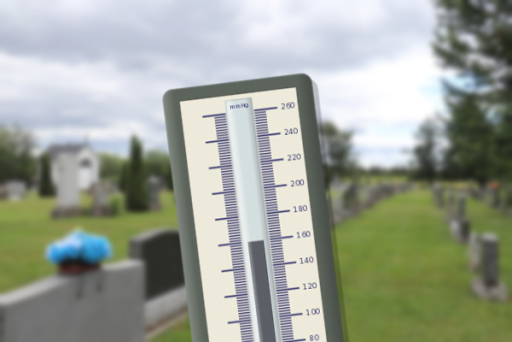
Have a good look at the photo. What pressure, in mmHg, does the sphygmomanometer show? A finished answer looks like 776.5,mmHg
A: 160,mmHg
